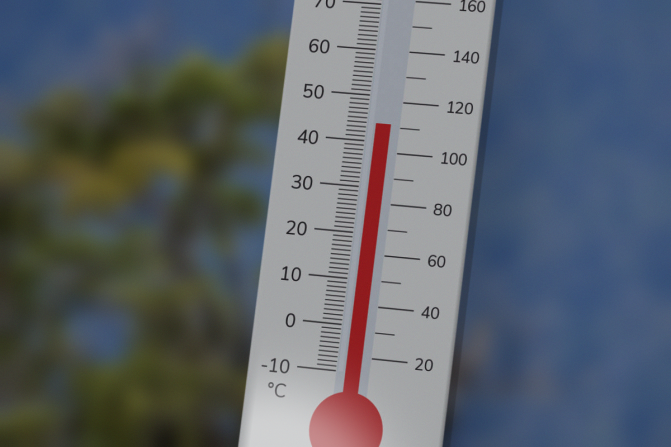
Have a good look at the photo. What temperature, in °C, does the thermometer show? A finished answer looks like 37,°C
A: 44,°C
